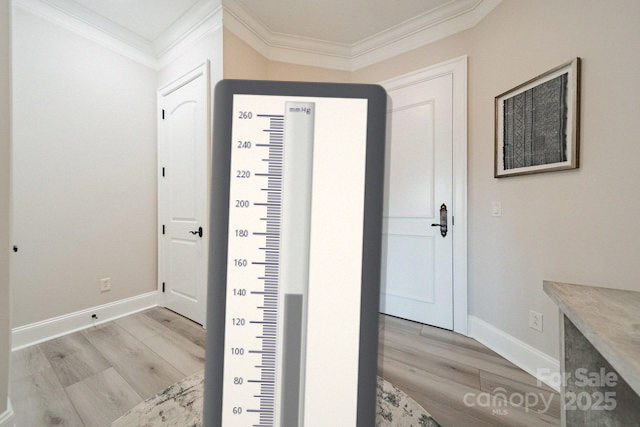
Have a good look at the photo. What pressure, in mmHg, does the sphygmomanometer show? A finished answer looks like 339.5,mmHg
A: 140,mmHg
